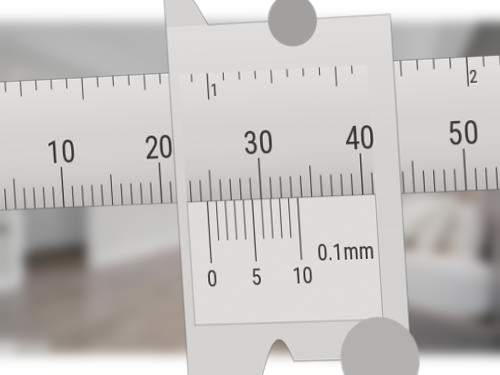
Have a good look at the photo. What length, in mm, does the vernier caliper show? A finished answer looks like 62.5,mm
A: 24.6,mm
